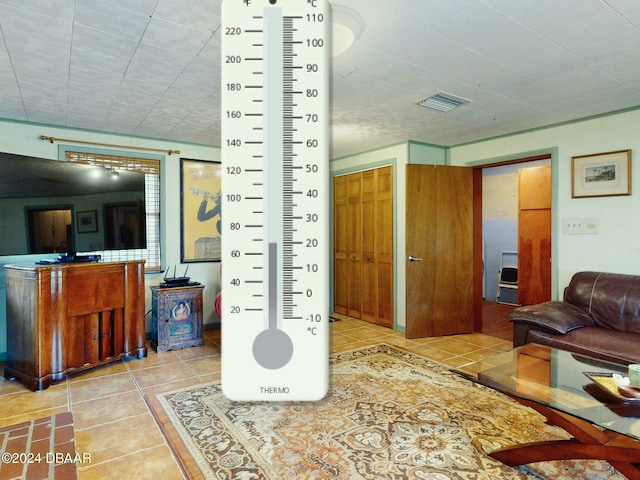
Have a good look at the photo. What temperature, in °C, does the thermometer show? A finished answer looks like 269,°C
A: 20,°C
